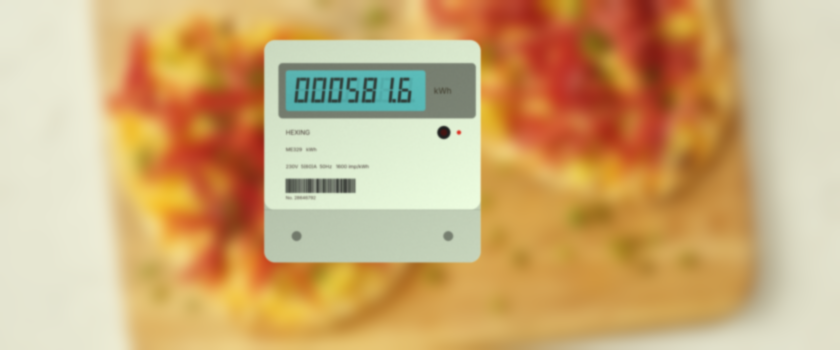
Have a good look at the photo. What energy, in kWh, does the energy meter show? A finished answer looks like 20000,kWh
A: 581.6,kWh
